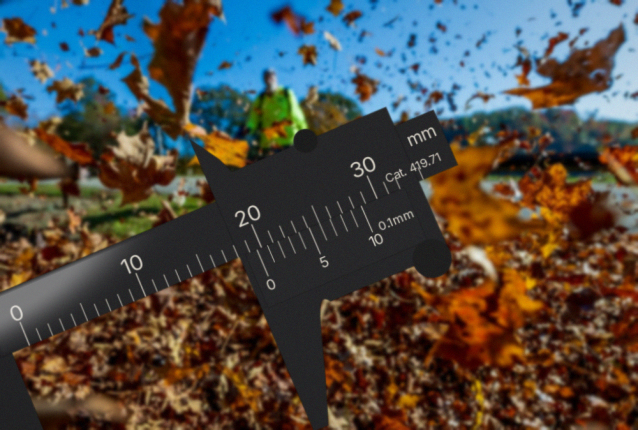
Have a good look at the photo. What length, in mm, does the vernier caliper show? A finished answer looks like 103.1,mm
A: 19.6,mm
